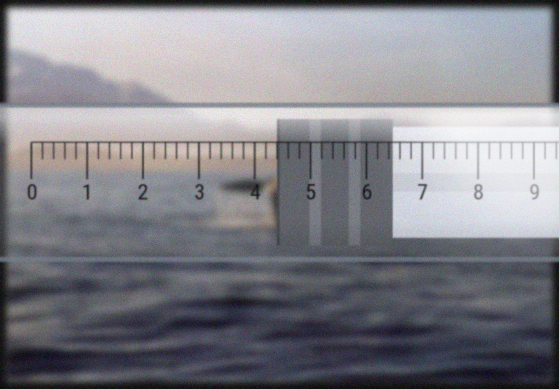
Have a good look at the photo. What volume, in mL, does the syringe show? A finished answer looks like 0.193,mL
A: 4.4,mL
